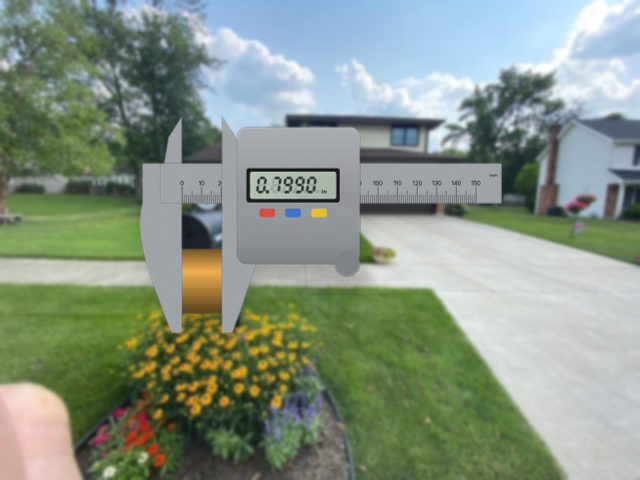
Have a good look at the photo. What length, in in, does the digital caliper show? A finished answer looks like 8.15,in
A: 0.7990,in
